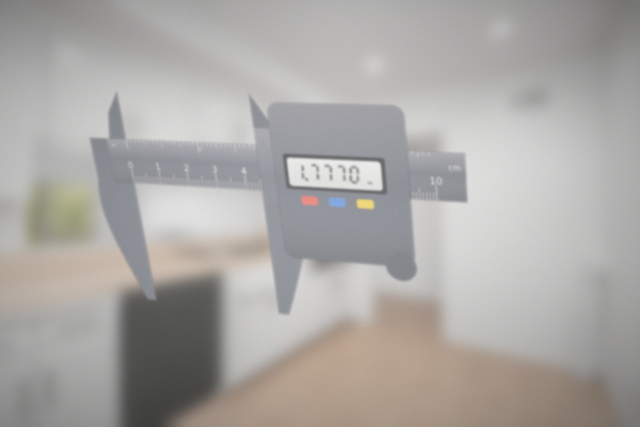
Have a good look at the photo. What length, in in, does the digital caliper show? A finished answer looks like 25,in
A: 1.7770,in
